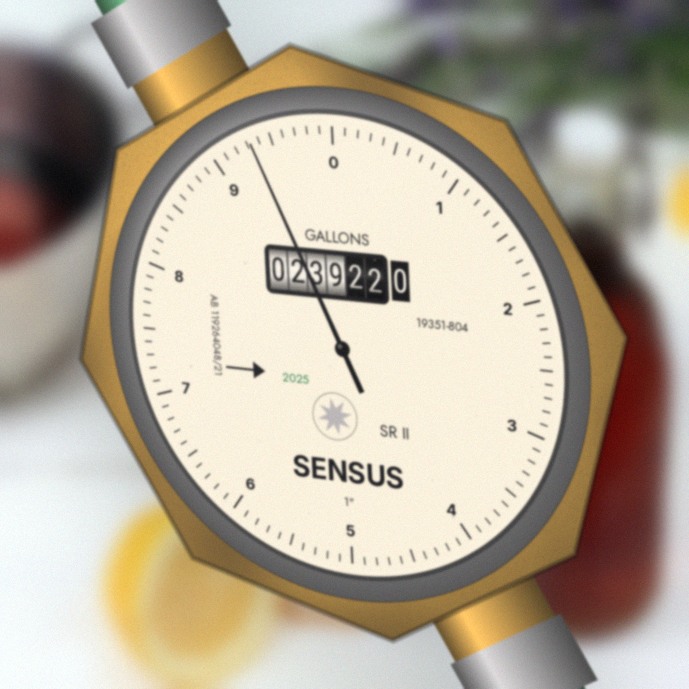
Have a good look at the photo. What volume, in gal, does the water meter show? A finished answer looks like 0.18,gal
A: 239219.3,gal
